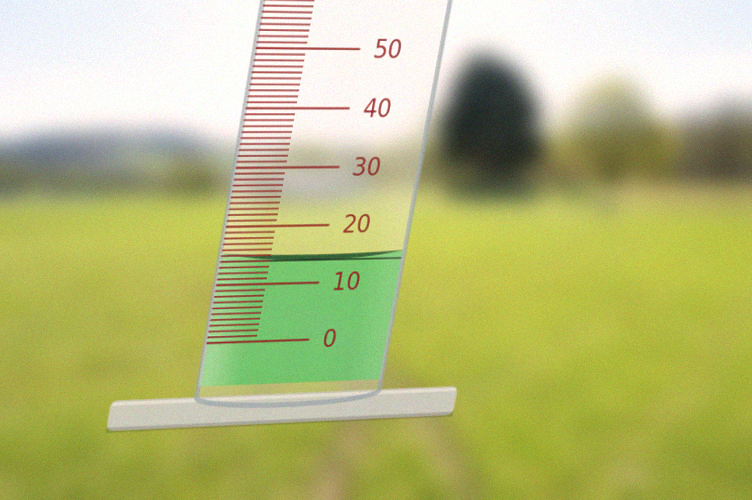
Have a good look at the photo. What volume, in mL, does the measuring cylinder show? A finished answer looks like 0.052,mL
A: 14,mL
